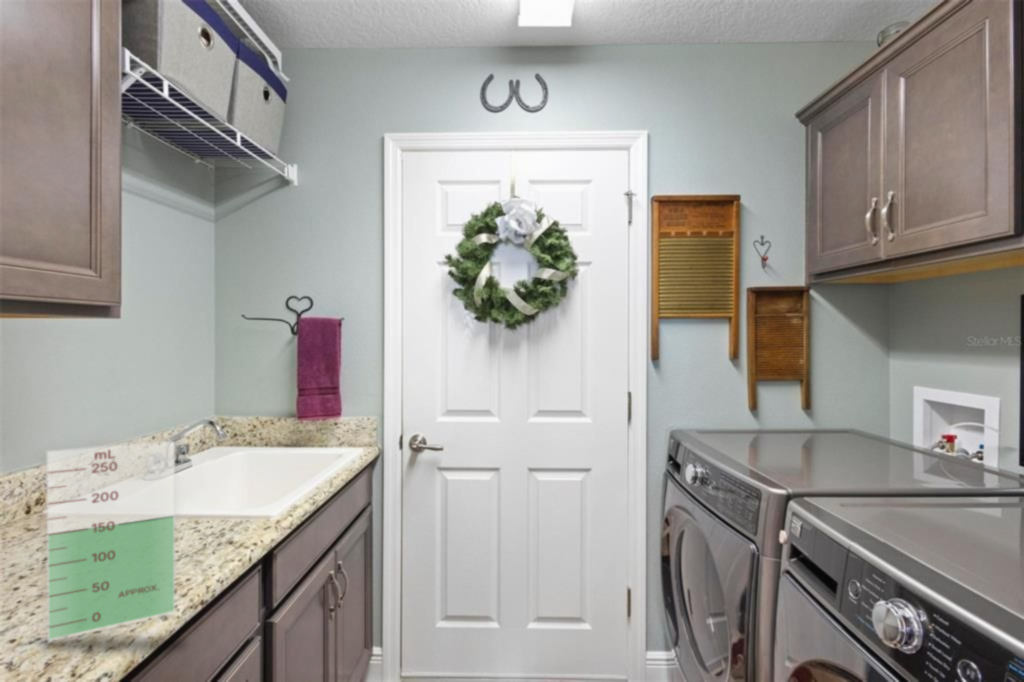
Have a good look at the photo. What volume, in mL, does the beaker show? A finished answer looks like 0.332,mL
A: 150,mL
